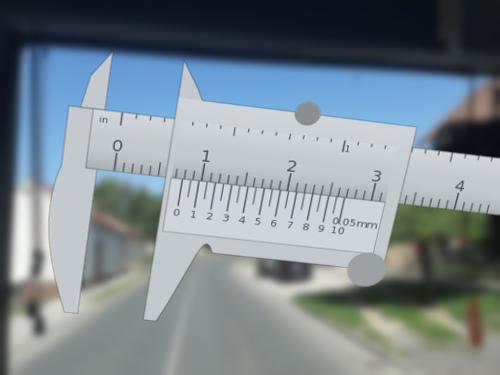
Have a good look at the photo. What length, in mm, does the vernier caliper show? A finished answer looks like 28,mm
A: 7.8,mm
